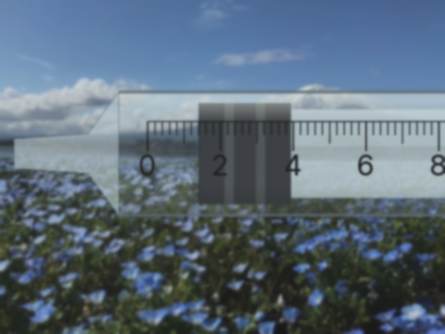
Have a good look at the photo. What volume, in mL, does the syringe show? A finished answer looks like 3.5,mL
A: 1.4,mL
